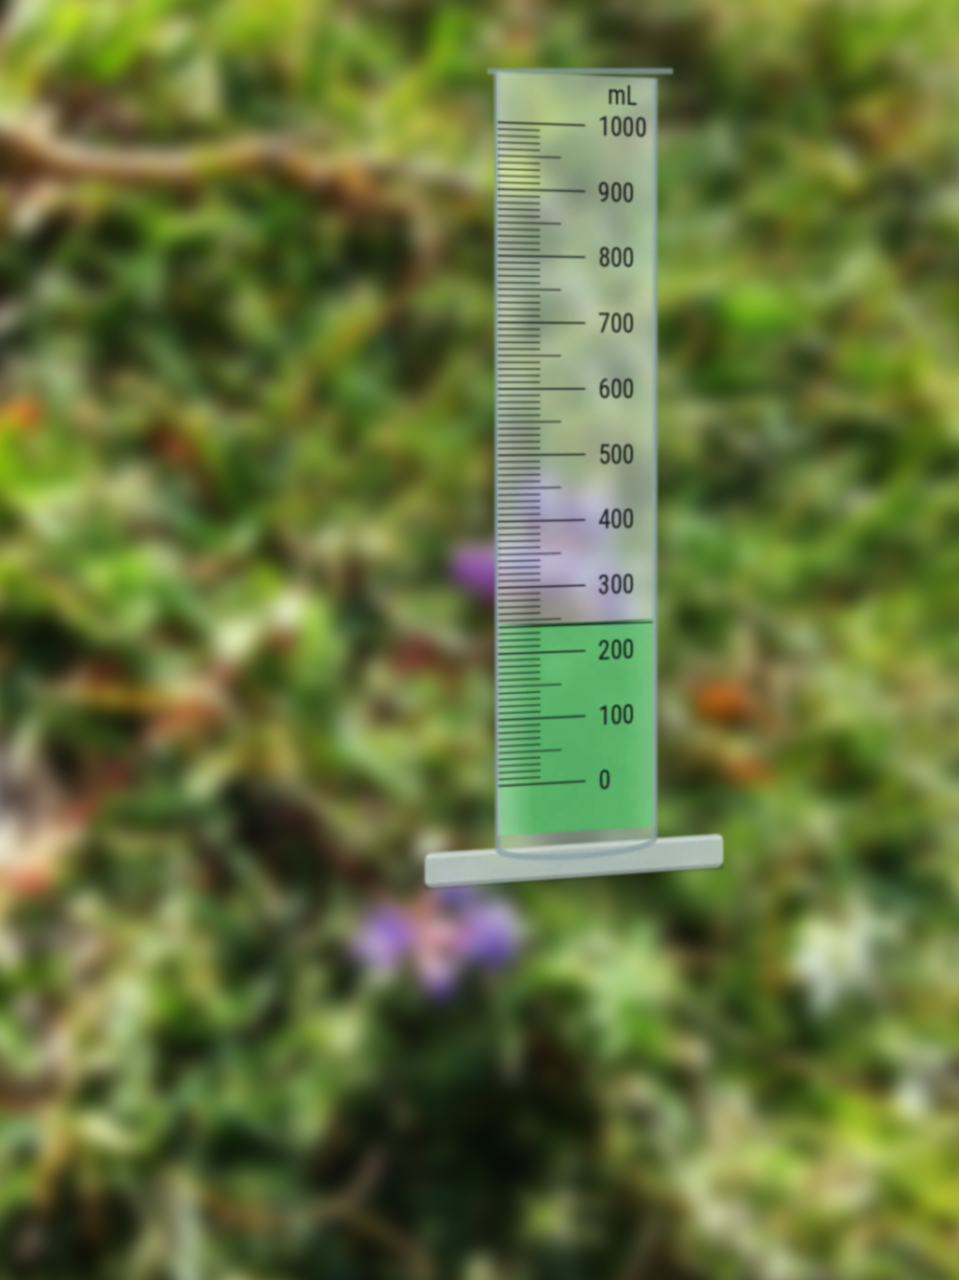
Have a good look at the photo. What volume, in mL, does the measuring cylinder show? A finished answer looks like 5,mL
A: 240,mL
